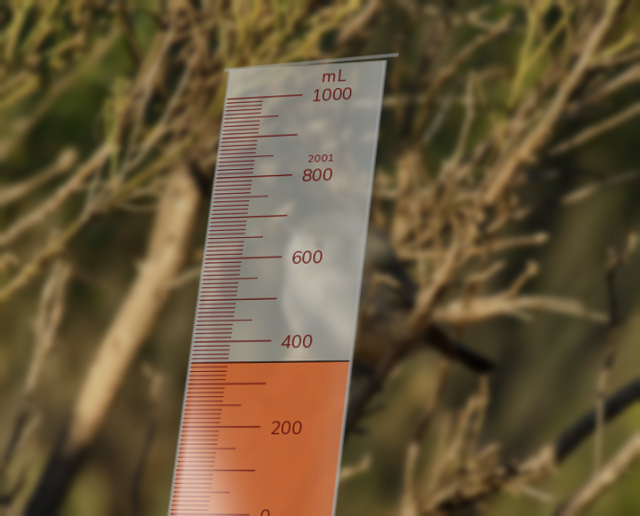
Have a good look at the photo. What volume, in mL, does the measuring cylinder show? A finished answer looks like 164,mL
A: 350,mL
